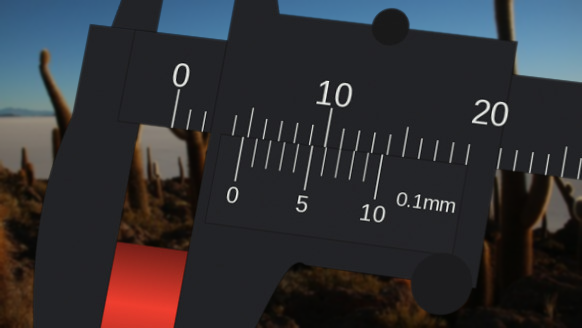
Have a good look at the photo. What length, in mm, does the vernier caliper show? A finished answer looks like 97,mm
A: 4.7,mm
